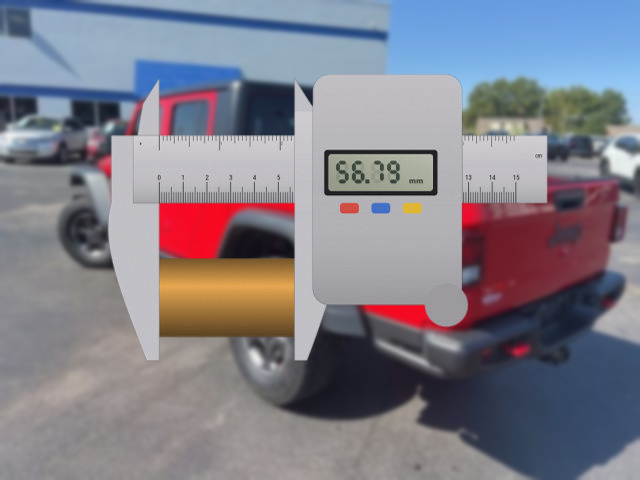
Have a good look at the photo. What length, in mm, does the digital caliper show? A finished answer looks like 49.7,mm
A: 56.79,mm
